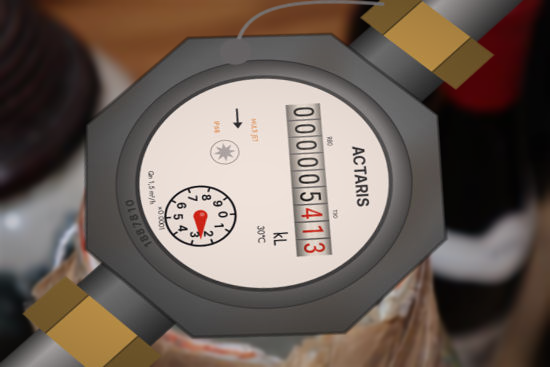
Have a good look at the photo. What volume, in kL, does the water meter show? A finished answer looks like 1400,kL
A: 5.4132,kL
